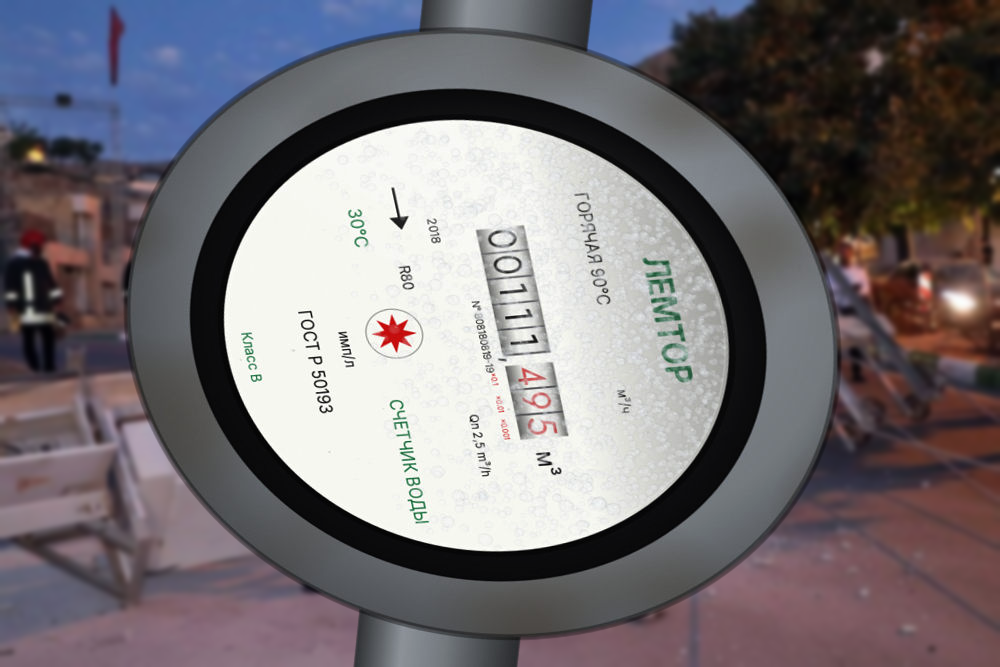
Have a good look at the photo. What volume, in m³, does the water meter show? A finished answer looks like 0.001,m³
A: 111.495,m³
